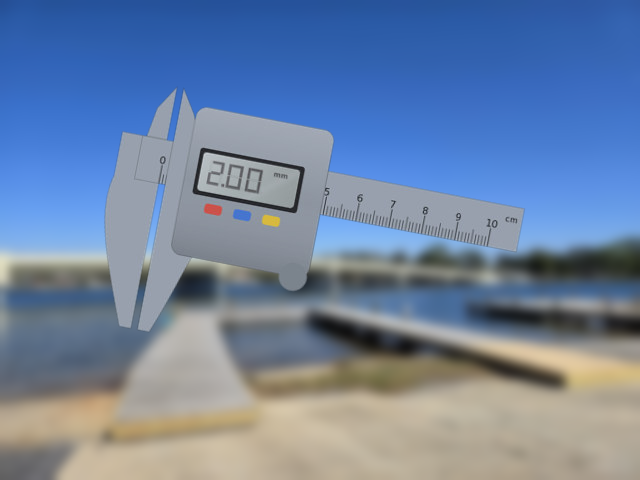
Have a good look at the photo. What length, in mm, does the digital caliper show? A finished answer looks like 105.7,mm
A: 2.00,mm
